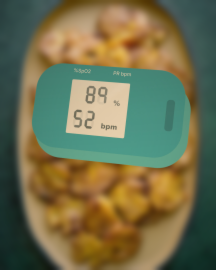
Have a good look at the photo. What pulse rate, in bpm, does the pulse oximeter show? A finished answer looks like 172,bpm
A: 52,bpm
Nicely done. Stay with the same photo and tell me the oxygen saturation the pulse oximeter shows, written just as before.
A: 89,%
